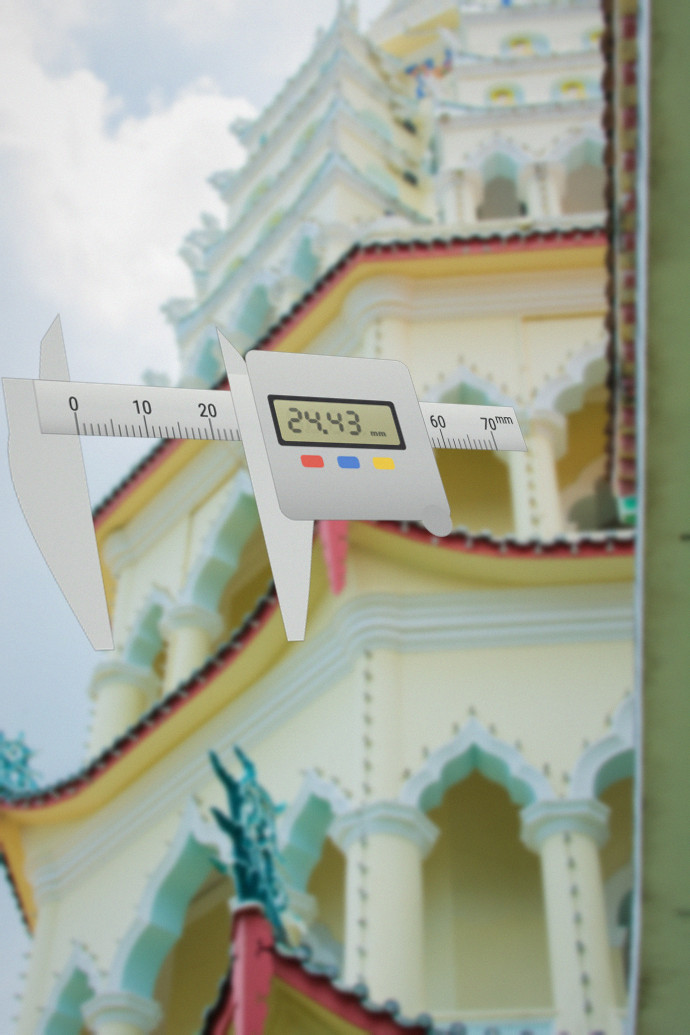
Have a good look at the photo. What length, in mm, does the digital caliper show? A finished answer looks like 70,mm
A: 24.43,mm
